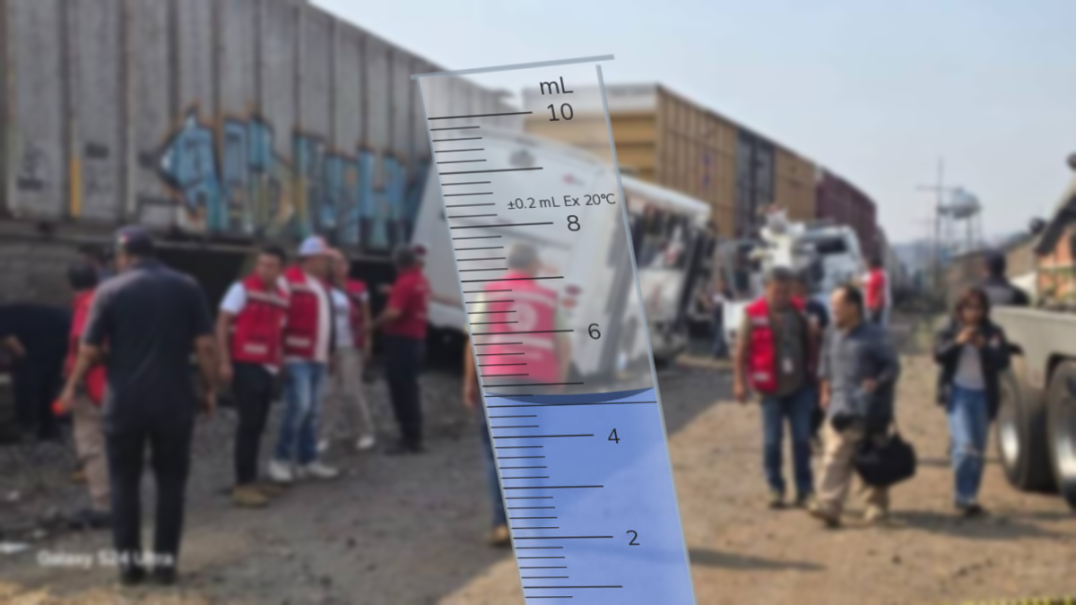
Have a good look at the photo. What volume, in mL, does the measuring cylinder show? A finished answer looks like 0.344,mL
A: 4.6,mL
